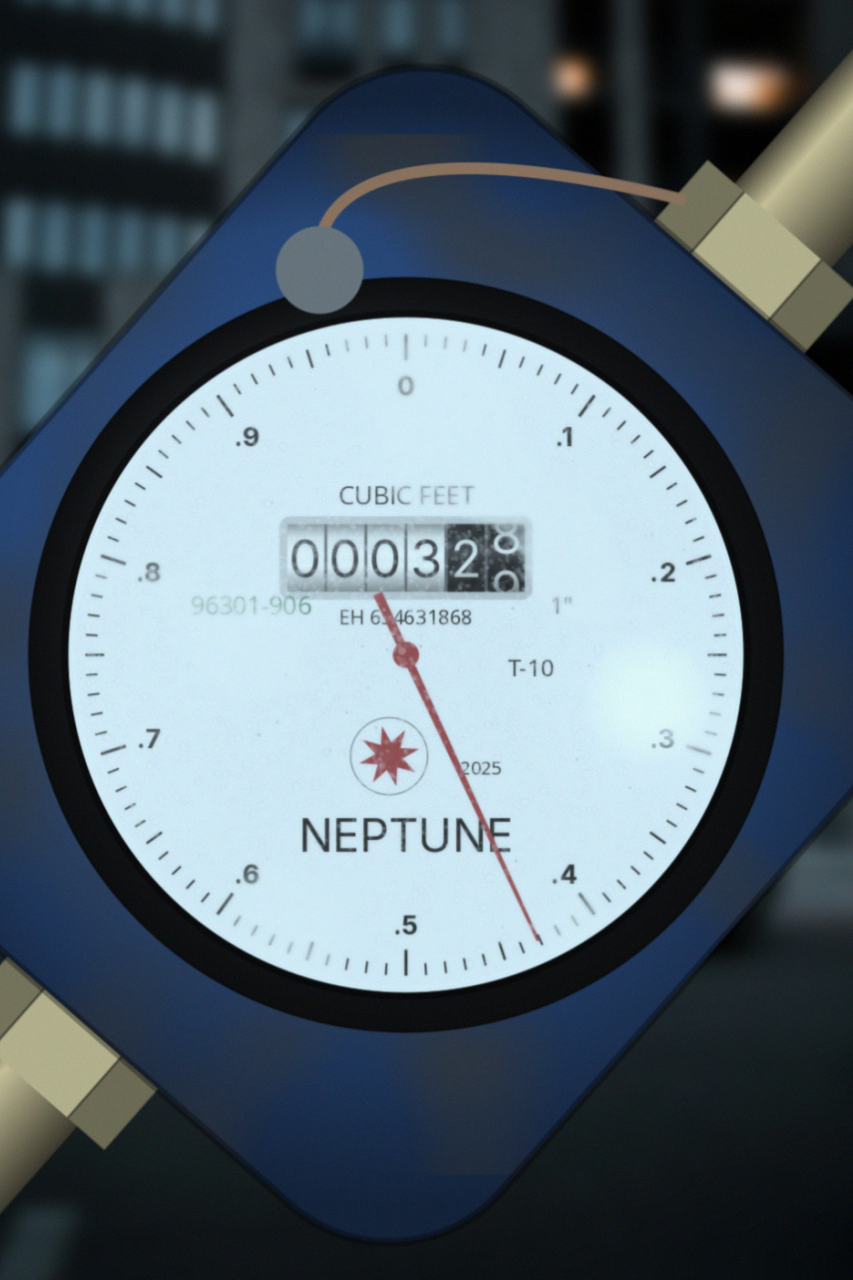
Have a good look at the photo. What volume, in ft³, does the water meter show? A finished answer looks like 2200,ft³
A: 328.43,ft³
